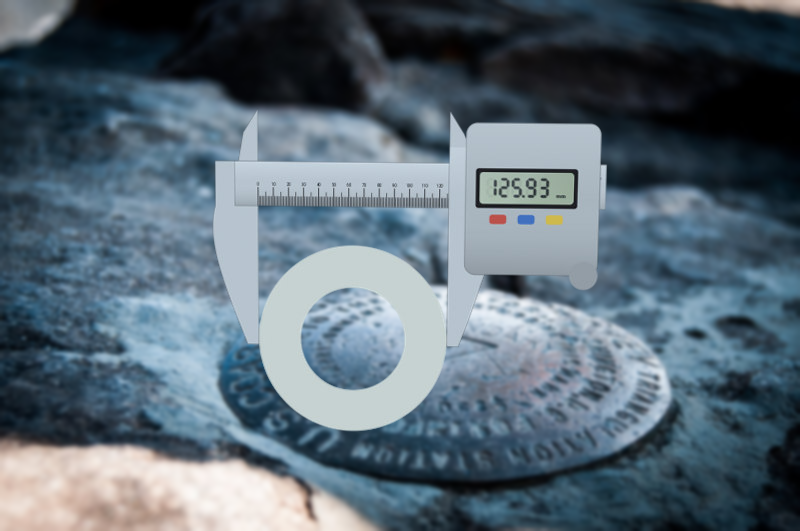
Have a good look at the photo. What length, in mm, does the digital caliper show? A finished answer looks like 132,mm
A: 125.93,mm
